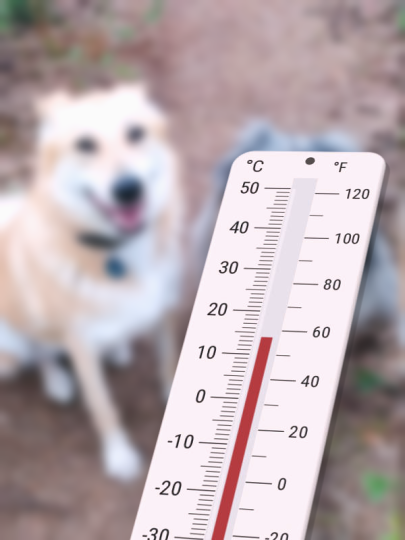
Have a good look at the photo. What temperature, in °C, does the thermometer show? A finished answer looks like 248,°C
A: 14,°C
